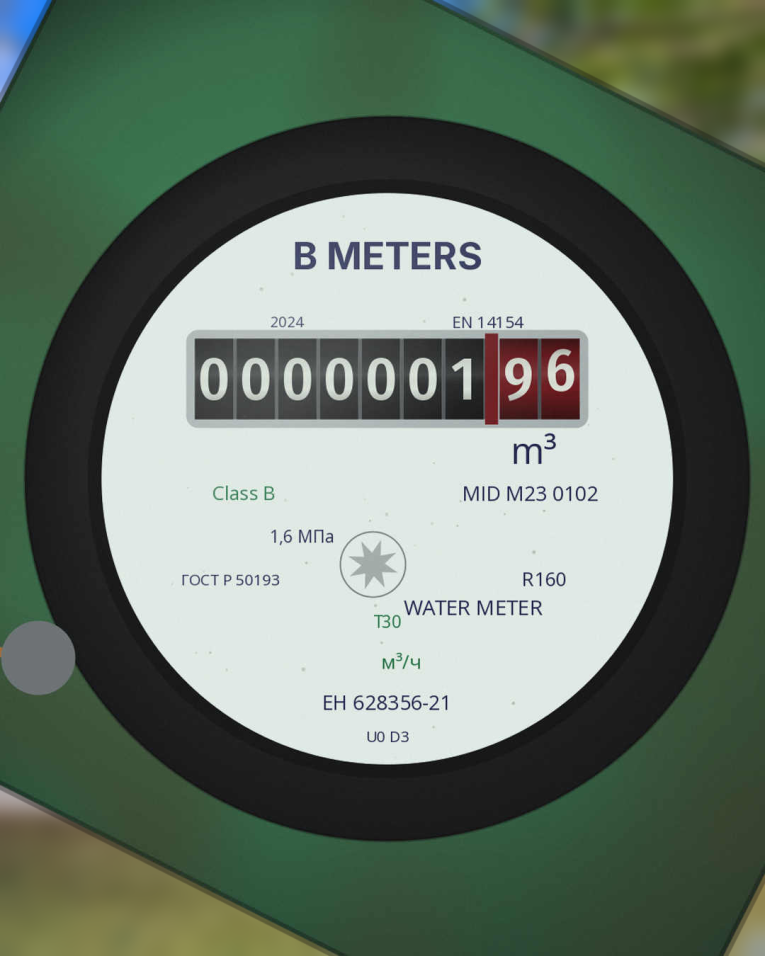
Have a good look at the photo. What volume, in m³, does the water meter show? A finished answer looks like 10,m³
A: 1.96,m³
